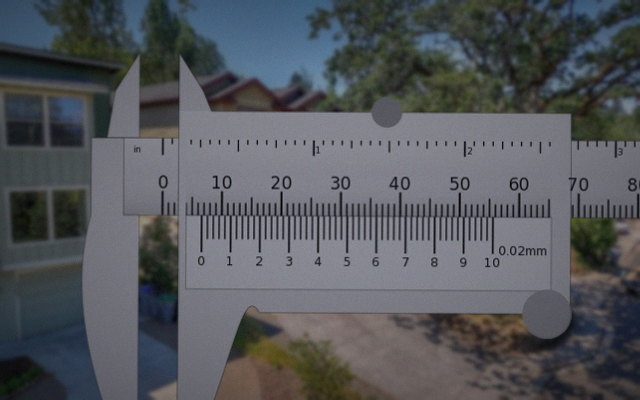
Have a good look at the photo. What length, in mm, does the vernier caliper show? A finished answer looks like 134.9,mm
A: 6.6,mm
